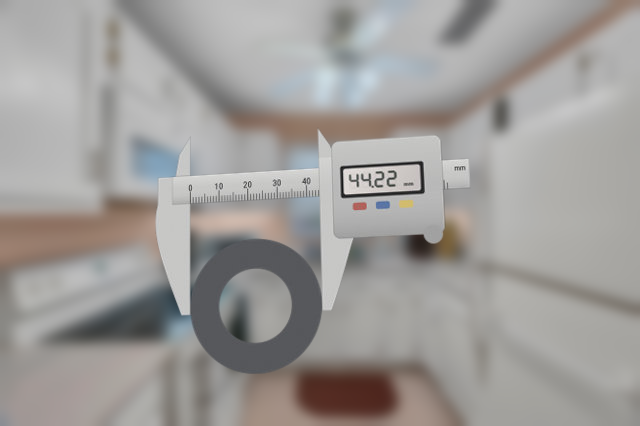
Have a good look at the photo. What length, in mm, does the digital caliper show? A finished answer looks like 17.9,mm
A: 44.22,mm
